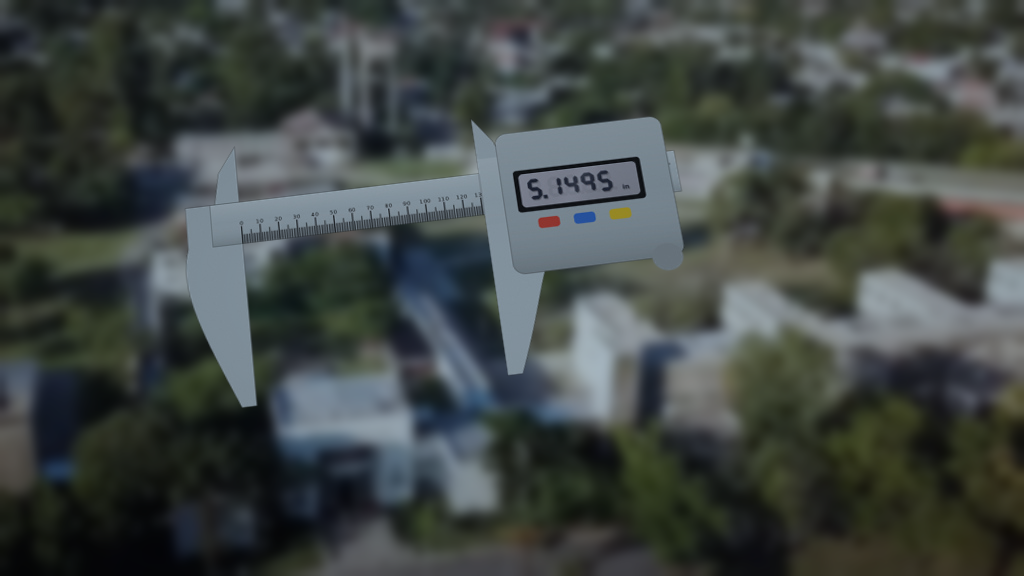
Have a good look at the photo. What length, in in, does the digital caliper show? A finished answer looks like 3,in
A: 5.1495,in
